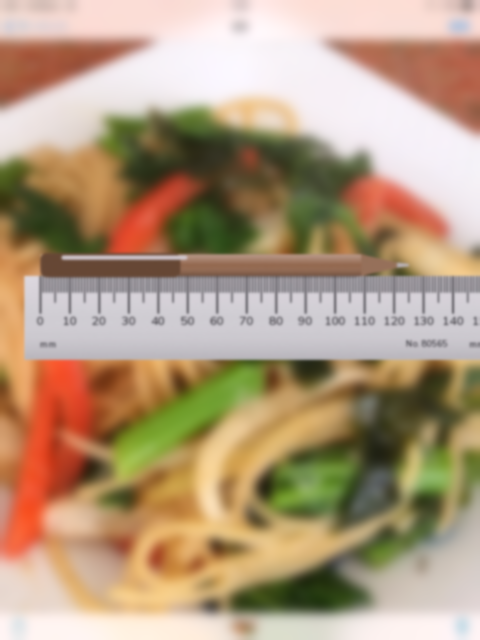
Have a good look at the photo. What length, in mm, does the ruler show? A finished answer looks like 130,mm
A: 125,mm
